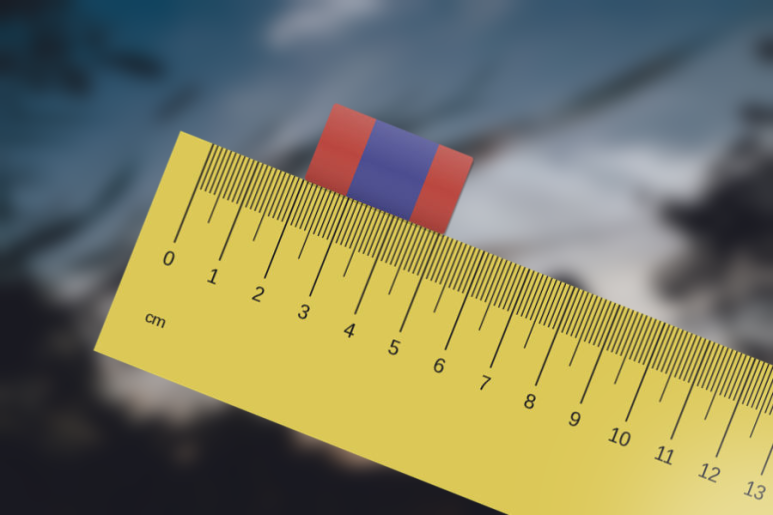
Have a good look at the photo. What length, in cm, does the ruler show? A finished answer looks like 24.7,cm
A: 3.1,cm
